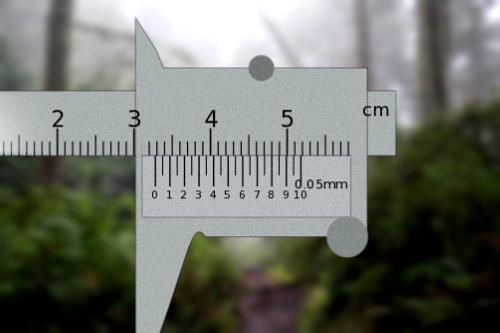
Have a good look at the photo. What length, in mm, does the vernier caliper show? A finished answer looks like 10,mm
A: 32.8,mm
